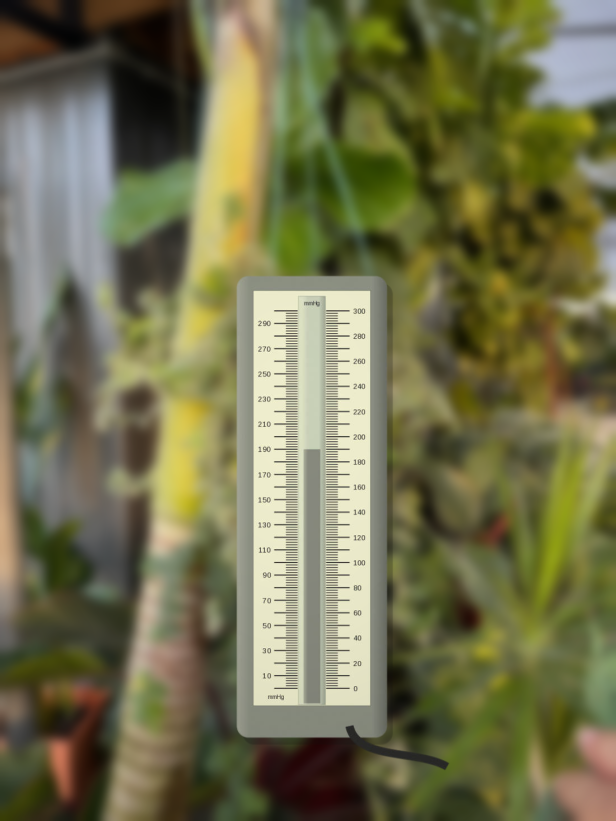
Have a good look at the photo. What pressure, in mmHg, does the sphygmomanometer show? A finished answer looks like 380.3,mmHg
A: 190,mmHg
